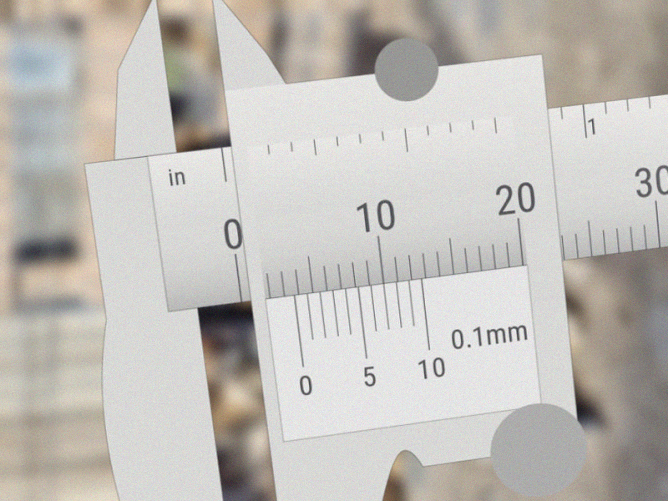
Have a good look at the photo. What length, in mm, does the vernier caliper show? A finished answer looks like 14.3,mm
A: 3.7,mm
